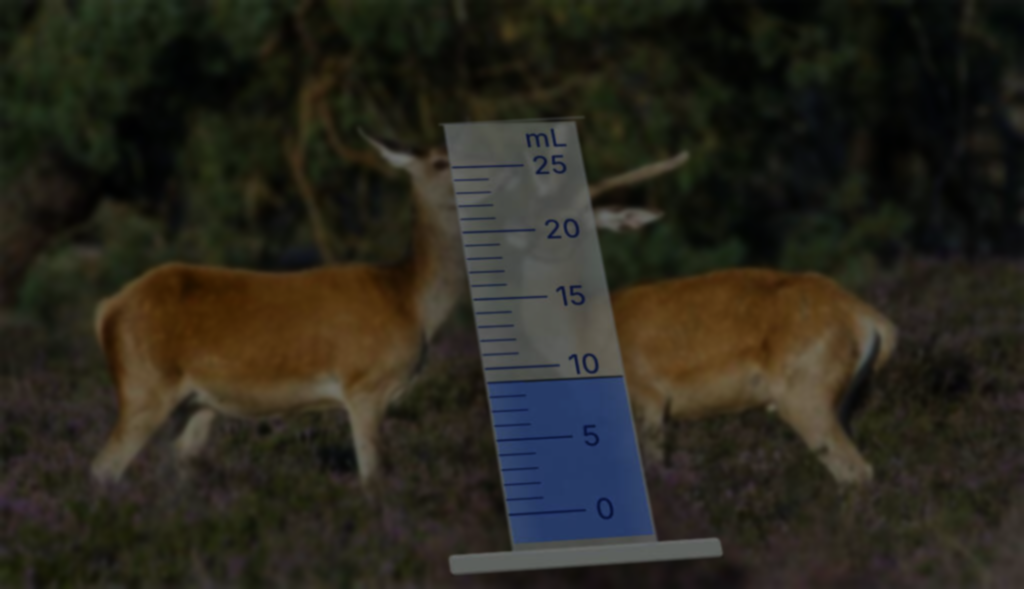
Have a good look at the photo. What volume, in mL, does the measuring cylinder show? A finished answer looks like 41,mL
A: 9,mL
